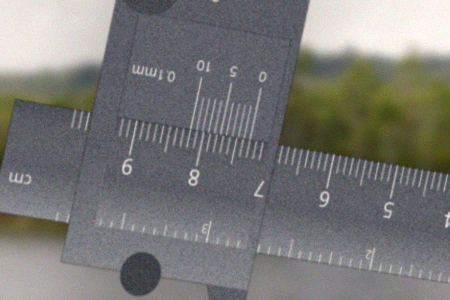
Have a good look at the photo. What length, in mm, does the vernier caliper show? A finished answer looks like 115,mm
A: 73.0,mm
